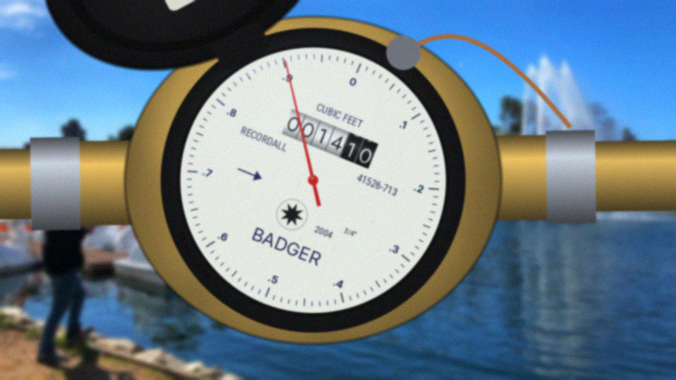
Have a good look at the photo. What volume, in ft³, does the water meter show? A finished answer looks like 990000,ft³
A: 1409.90,ft³
